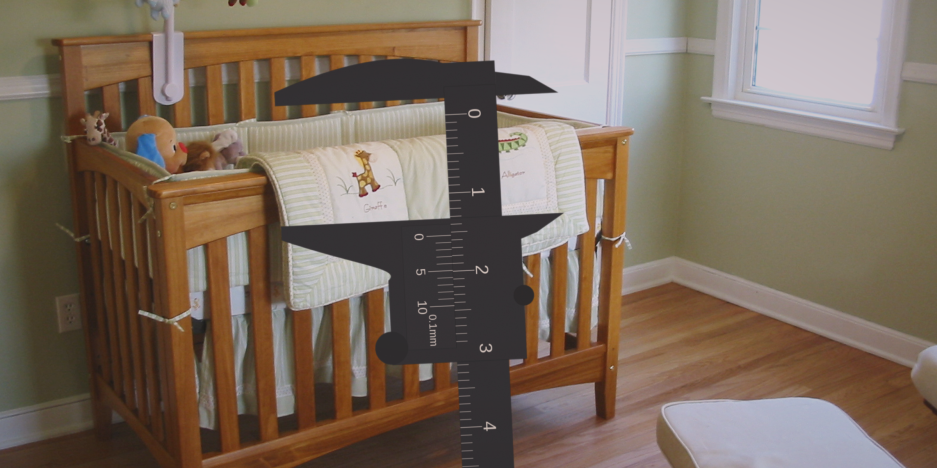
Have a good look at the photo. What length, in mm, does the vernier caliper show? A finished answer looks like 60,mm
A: 15.4,mm
